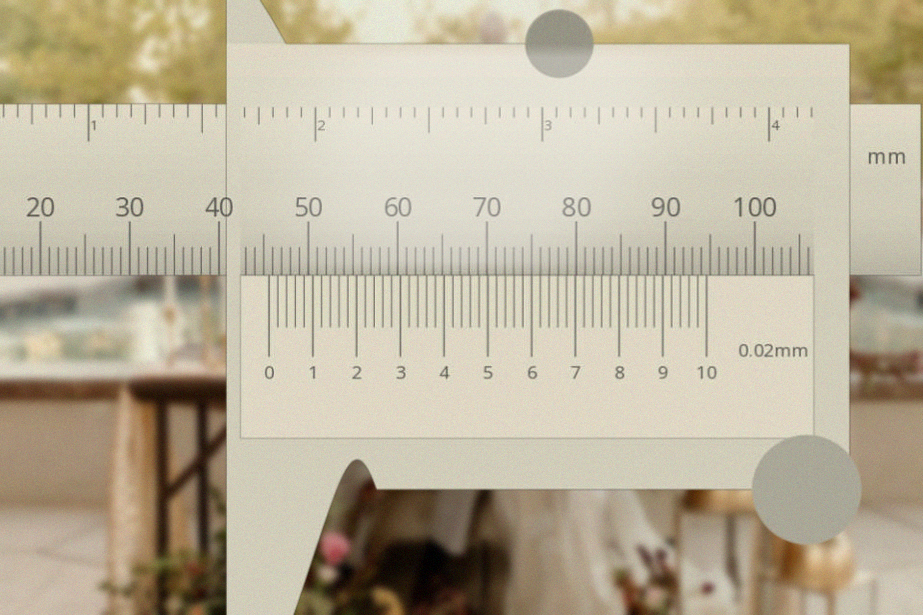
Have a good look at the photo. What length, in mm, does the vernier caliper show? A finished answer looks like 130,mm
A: 45.6,mm
